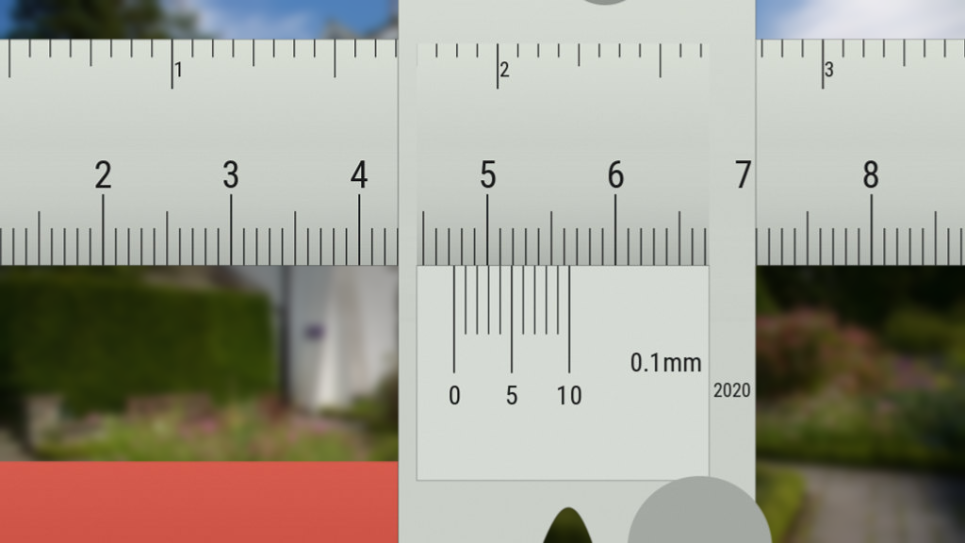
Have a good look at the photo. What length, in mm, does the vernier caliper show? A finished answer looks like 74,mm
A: 47.4,mm
